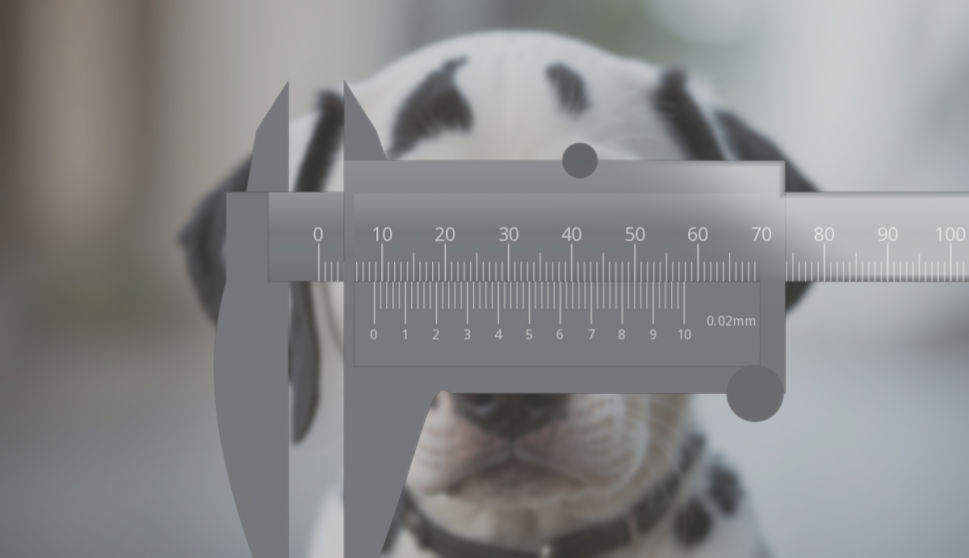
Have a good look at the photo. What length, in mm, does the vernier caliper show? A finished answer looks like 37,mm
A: 8.8,mm
